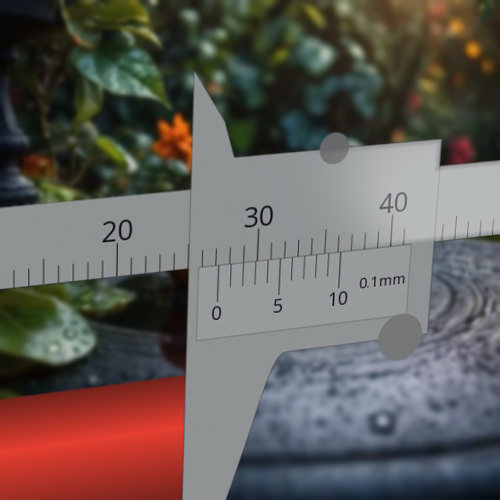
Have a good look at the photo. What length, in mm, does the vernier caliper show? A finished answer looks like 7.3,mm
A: 27.2,mm
